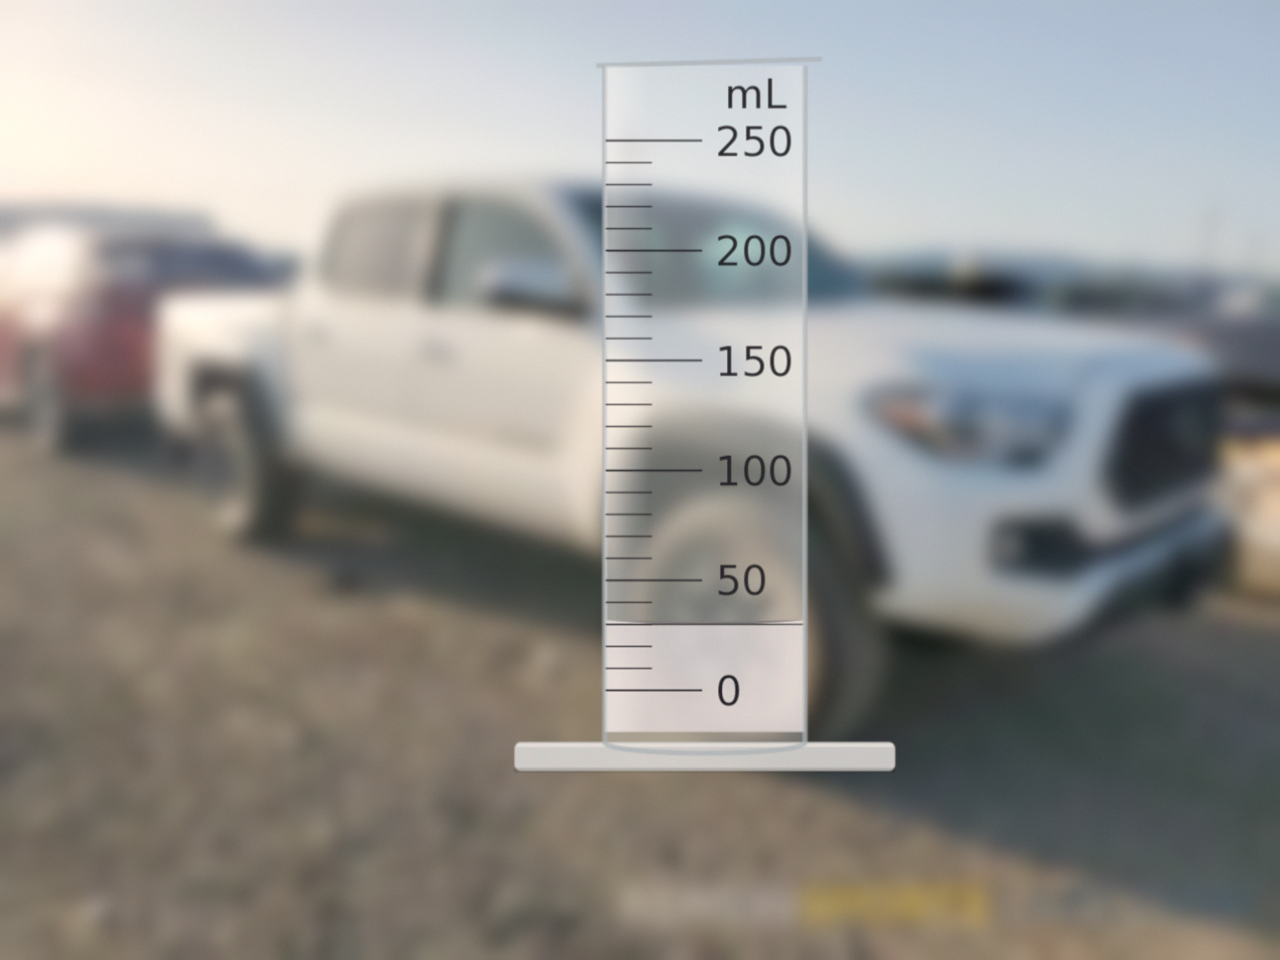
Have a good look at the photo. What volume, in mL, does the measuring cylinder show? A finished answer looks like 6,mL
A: 30,mL
